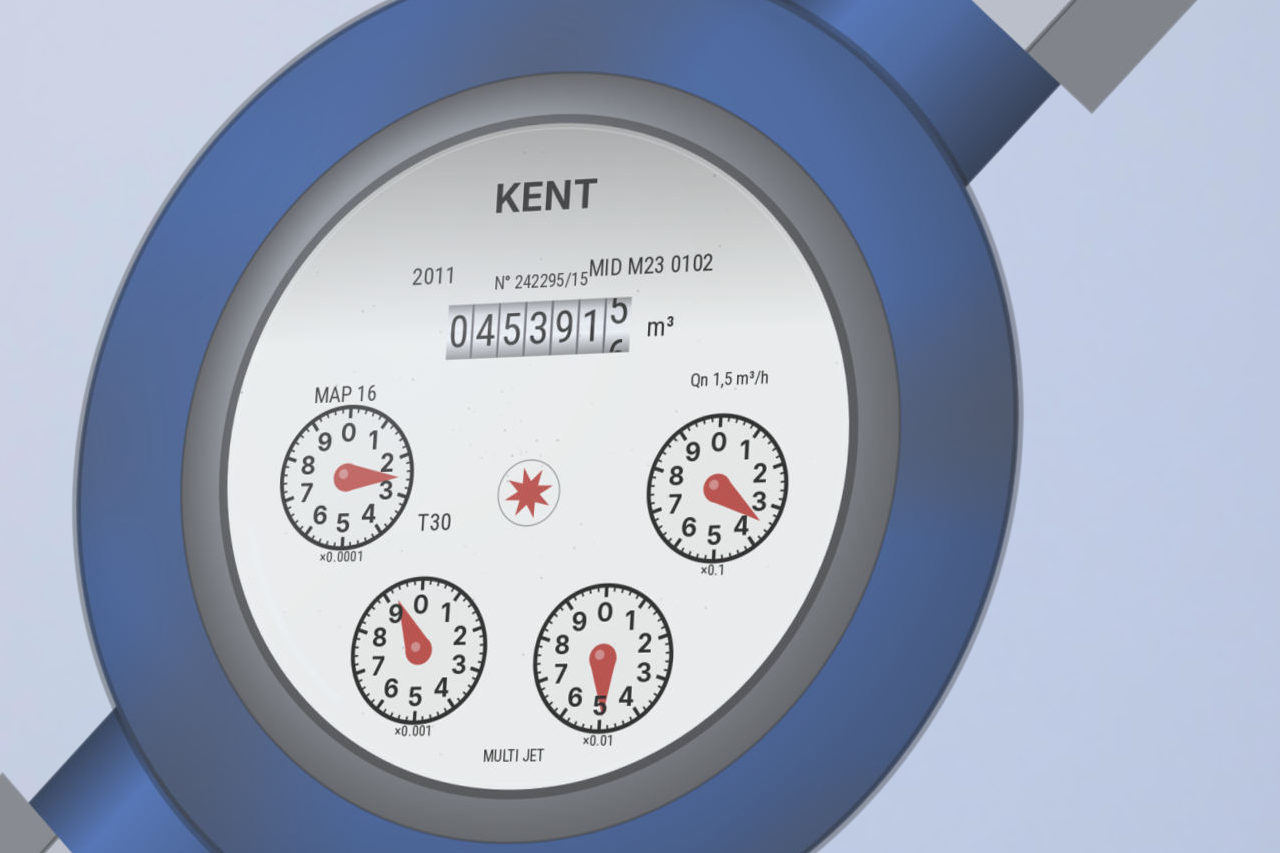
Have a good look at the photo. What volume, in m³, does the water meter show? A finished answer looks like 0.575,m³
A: 453915.3492,m³
